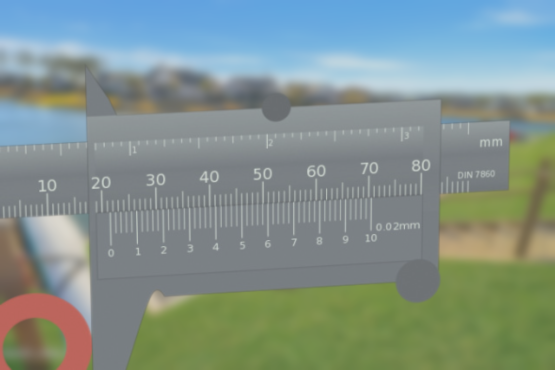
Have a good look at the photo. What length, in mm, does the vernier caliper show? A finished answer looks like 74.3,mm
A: 21.5,mm
